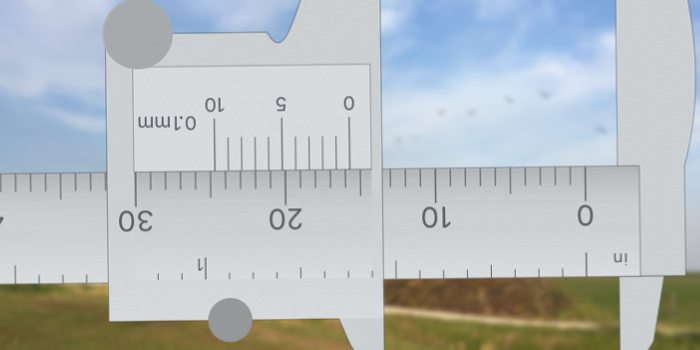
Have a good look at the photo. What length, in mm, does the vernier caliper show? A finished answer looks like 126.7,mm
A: 15.7,mm
